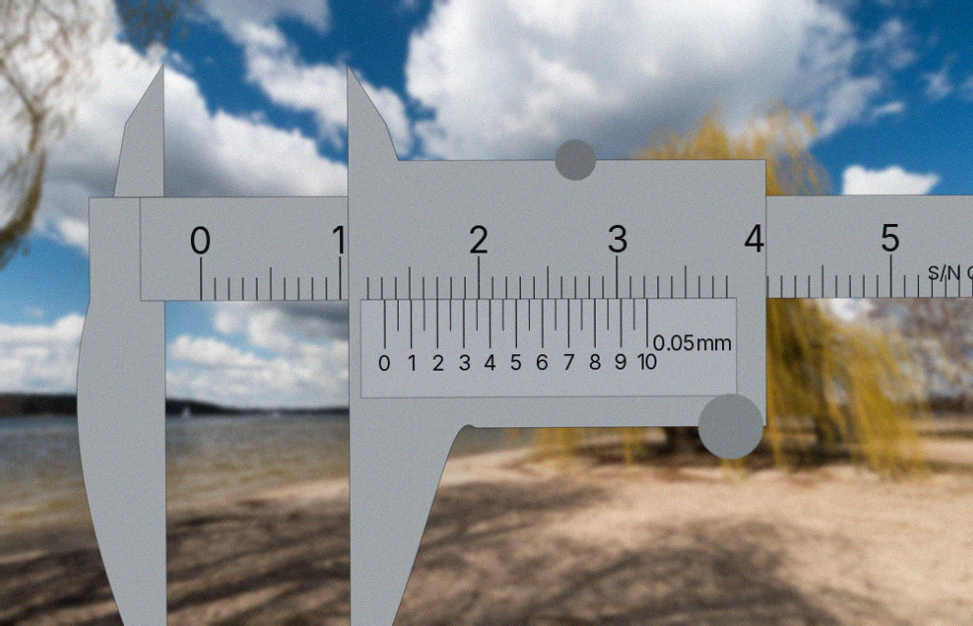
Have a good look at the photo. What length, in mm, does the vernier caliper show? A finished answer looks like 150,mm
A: 13.2,mm
